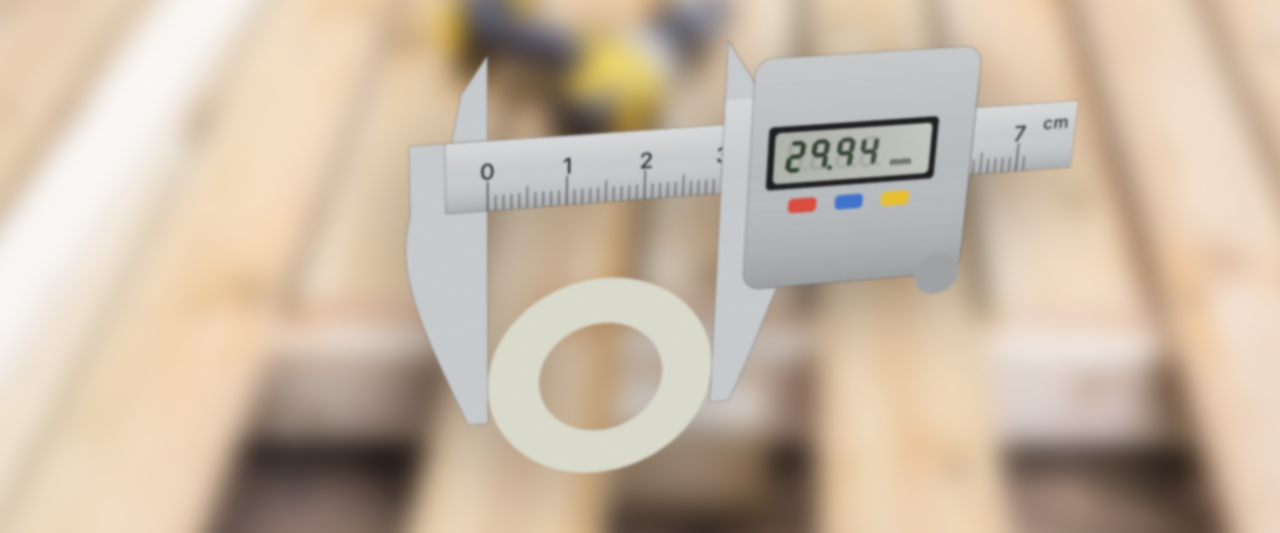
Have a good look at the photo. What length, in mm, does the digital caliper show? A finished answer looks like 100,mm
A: 29.94,mm
